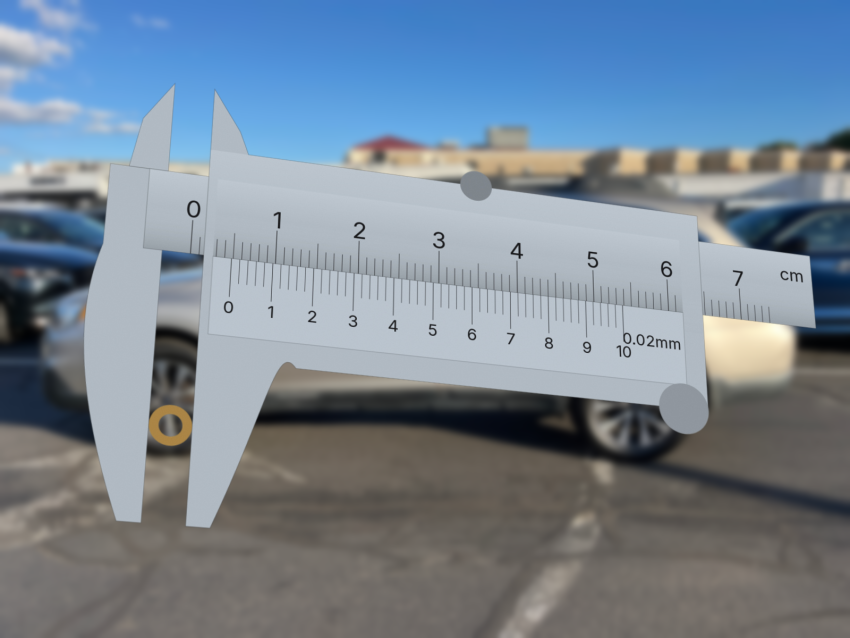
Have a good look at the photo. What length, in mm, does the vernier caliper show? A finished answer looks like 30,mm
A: 4.8,mm
